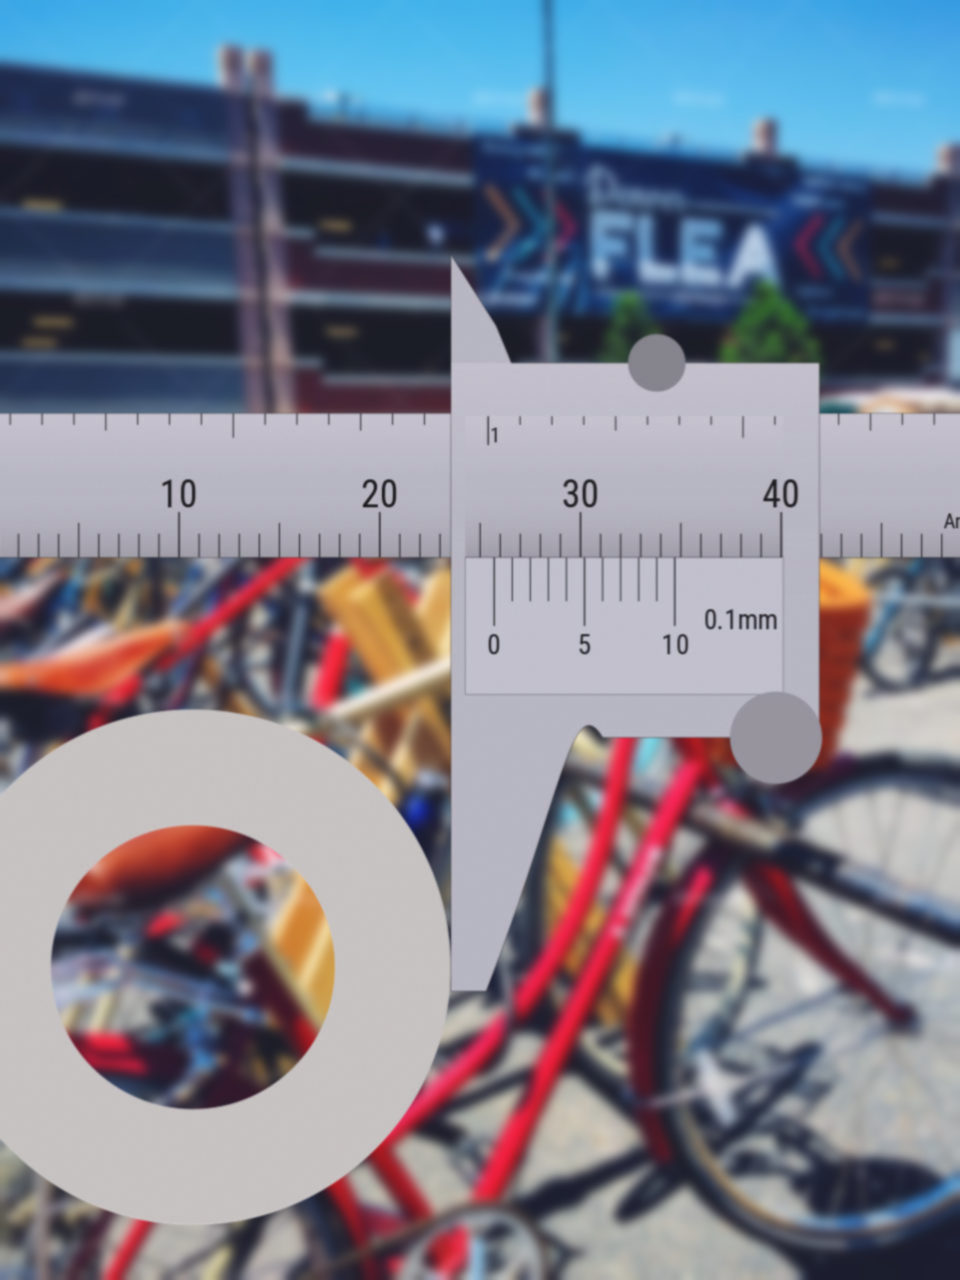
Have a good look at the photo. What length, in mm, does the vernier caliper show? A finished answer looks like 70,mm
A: 25.7,mm
